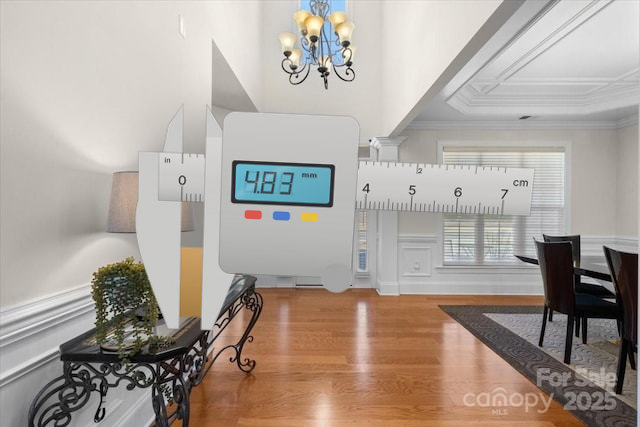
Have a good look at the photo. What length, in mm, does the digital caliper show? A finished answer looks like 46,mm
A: 4.83,mm
